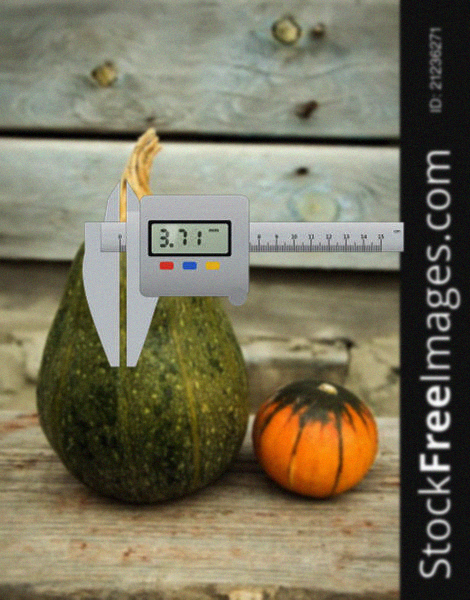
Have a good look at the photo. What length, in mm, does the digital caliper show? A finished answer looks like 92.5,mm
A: 3.71,mm
